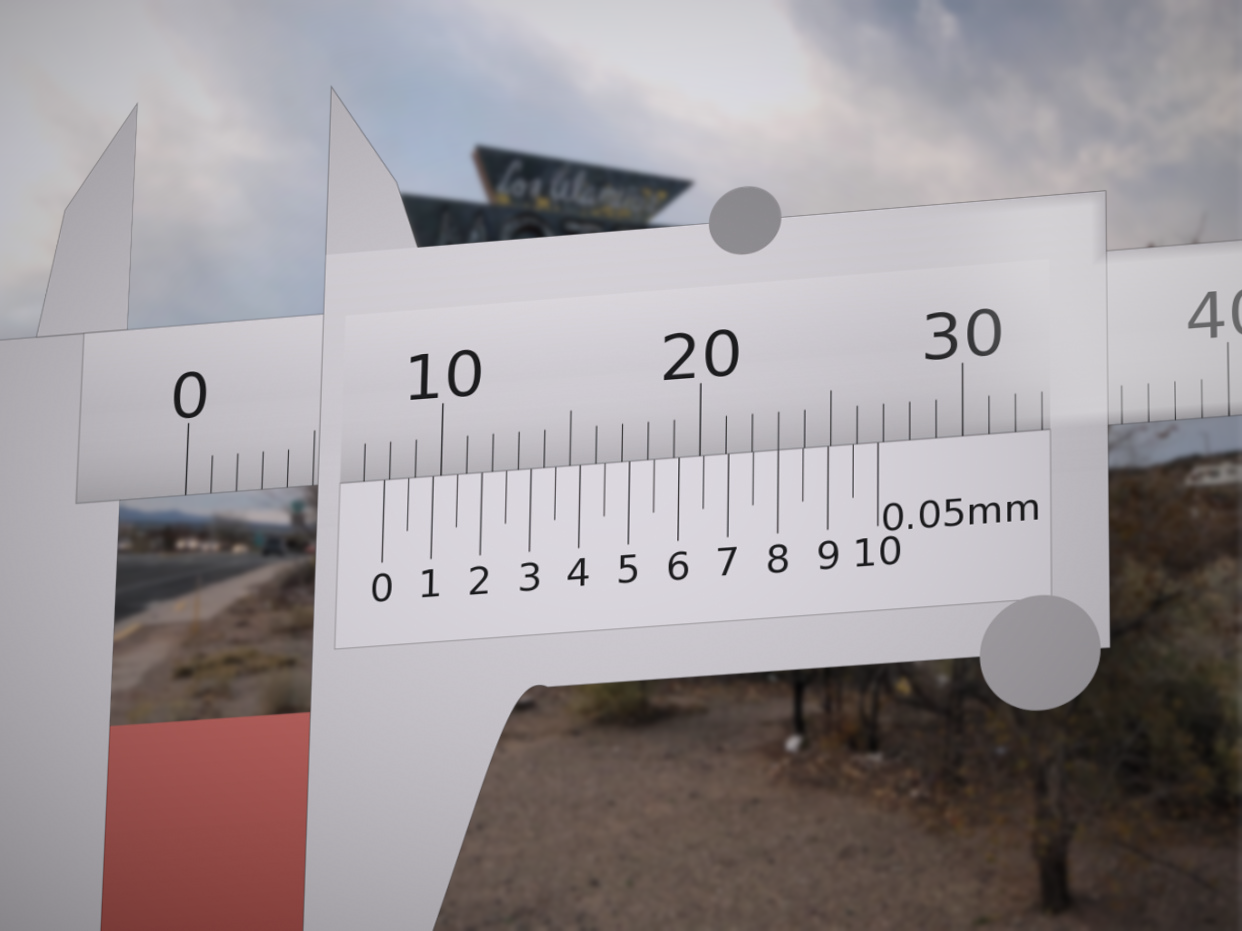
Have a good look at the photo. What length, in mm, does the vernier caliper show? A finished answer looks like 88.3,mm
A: 7.80,mm
